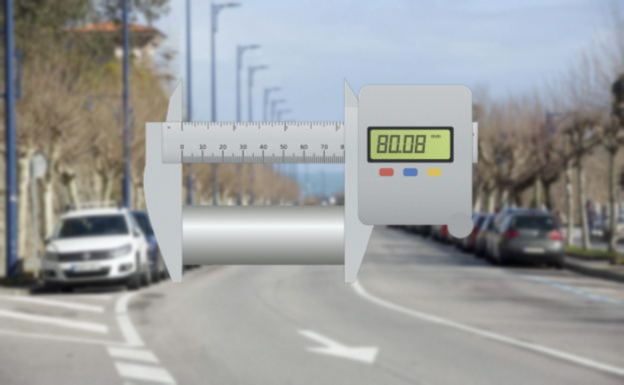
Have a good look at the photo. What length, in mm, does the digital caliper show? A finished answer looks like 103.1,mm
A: 80.08,mm
